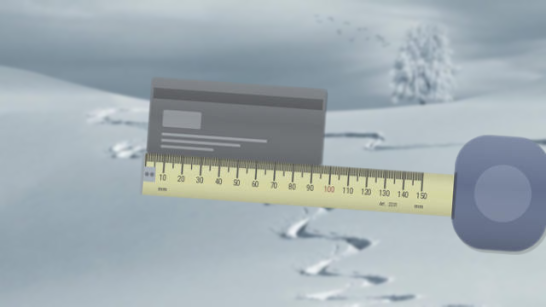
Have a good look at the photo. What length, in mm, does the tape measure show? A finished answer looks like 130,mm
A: 95,mm
